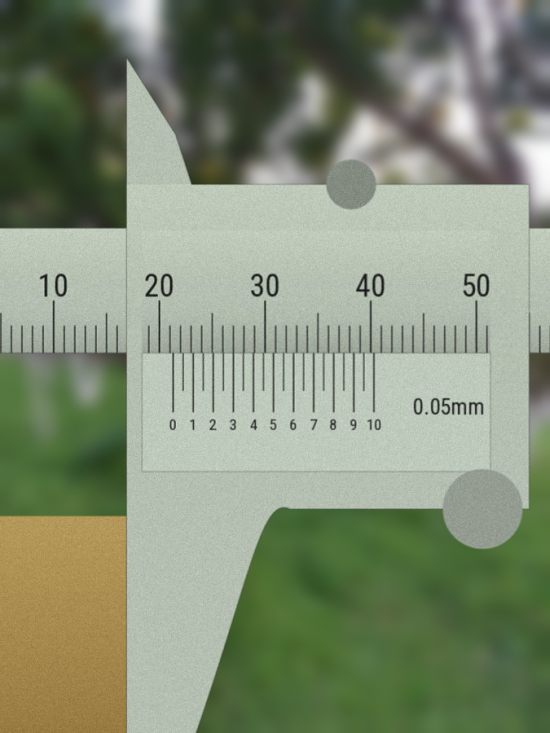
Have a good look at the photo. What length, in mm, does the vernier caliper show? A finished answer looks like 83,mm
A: 21.3,mm
